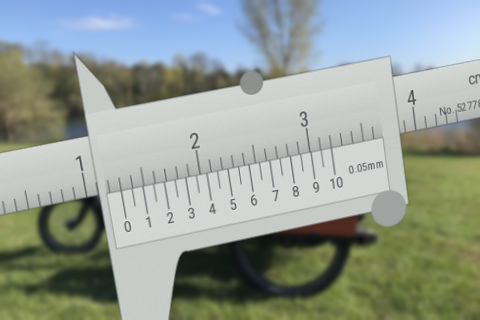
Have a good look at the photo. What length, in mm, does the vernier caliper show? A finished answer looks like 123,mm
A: 13.0,mm
